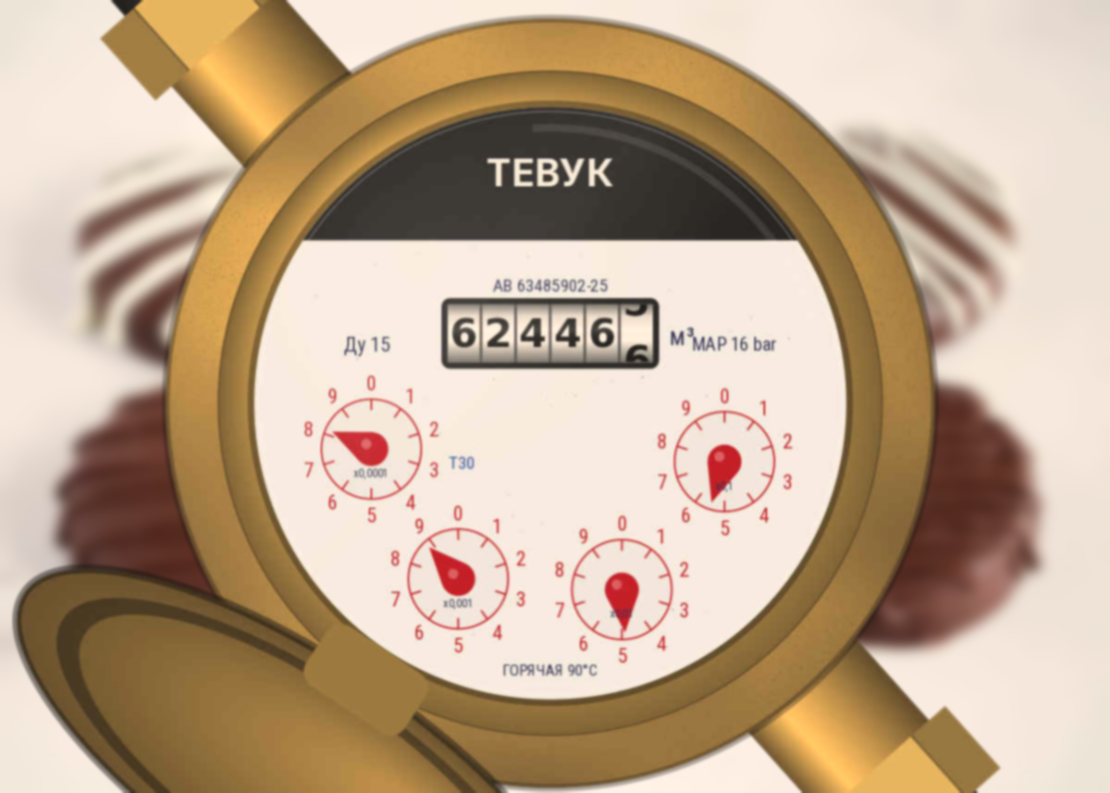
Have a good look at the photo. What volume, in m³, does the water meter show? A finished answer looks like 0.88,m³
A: 624465.5488,m³
